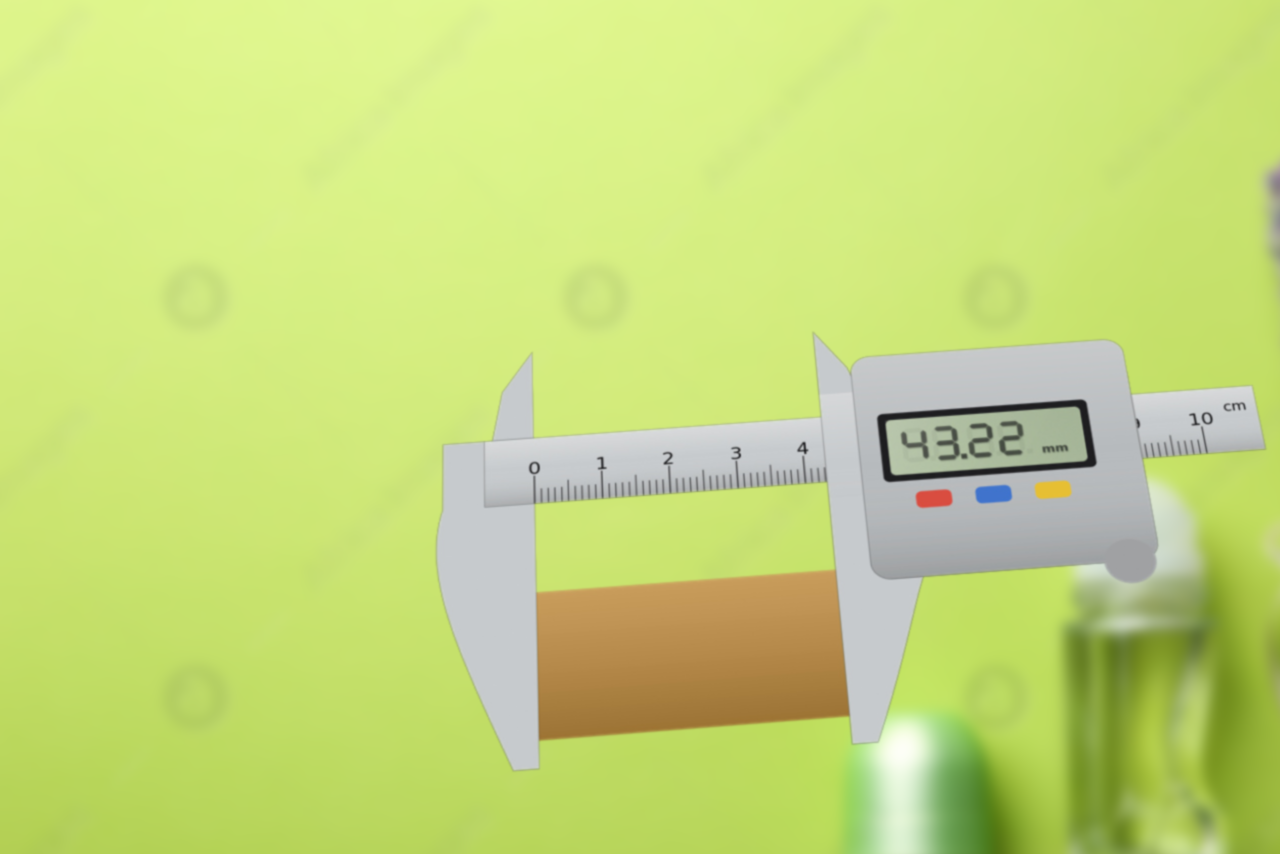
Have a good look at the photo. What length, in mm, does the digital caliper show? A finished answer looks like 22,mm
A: 43.22,mm
